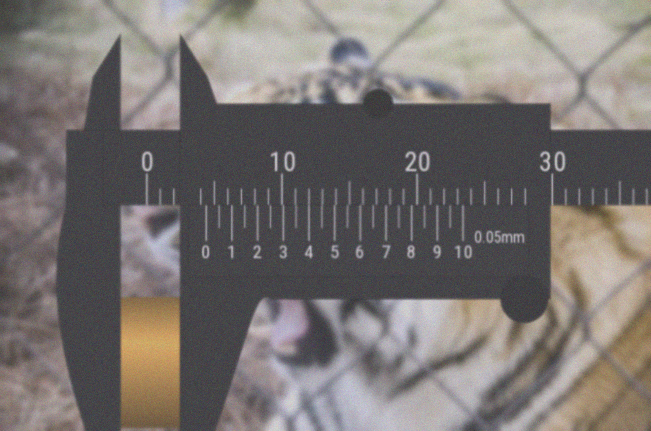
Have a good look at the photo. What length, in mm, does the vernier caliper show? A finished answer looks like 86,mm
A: 4.4,mm
